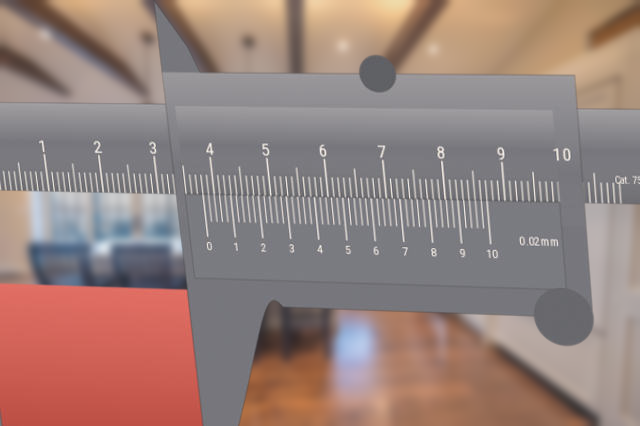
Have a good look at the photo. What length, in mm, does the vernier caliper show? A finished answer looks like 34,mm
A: 38.0,mm
